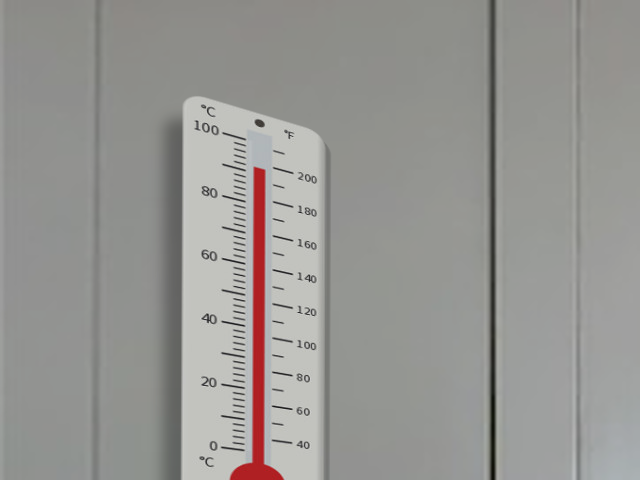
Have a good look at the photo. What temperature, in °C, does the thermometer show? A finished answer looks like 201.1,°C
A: 92,°C
